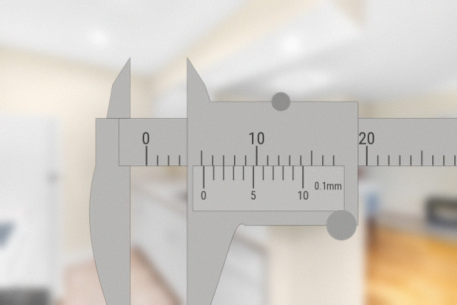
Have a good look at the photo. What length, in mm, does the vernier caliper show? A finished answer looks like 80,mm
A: 5.2,mm
